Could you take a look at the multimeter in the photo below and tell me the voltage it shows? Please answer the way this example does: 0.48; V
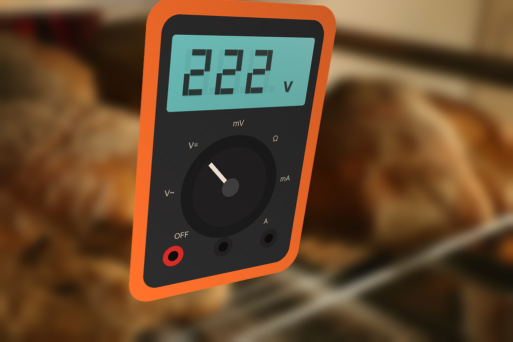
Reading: 222; V
